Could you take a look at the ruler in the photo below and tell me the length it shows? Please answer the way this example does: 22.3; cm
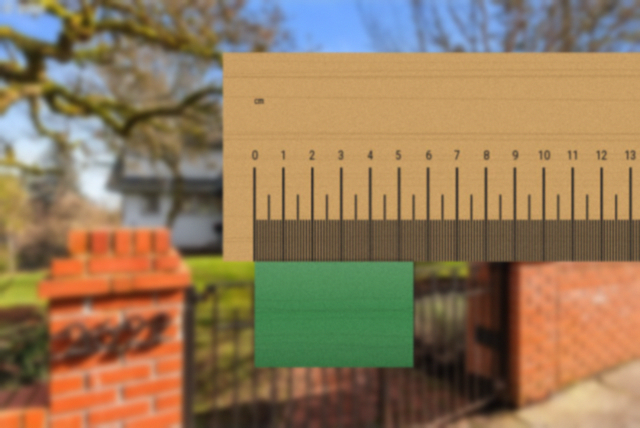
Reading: 5.5; cm
